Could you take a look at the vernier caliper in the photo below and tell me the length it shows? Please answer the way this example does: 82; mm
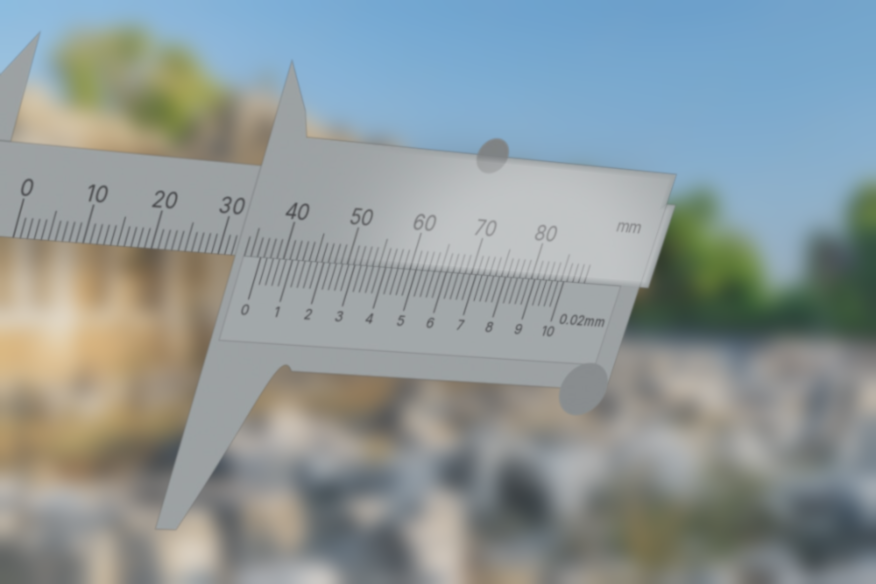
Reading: 36.5; mm
